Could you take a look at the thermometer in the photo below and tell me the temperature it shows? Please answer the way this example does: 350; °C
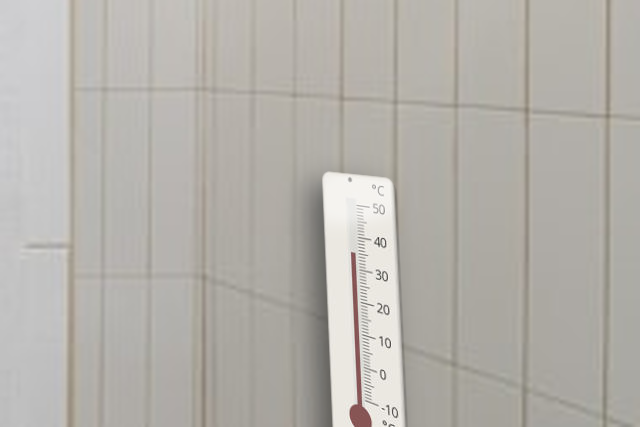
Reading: 35; °C
